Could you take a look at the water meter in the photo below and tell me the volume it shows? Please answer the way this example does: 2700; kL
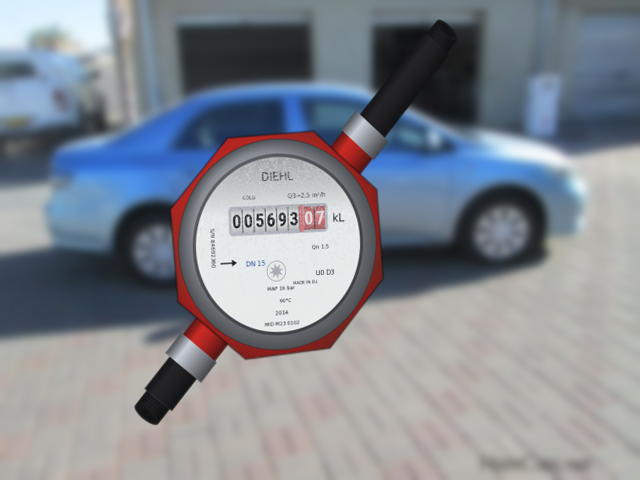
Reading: 5693.07; kL
